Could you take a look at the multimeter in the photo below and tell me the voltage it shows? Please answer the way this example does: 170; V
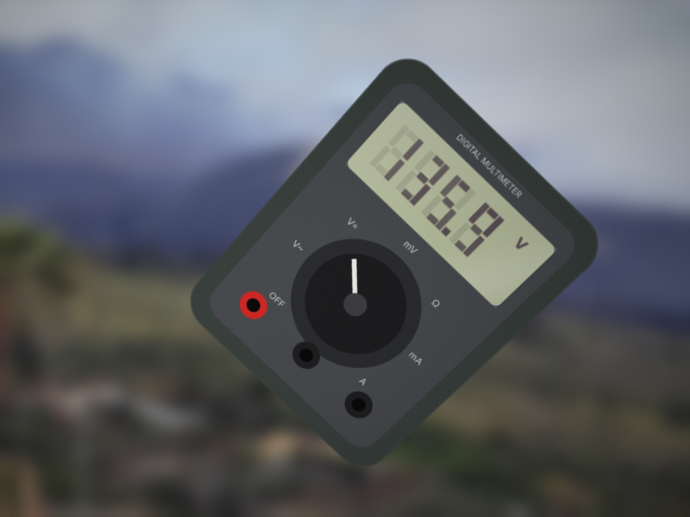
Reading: 135.9; V
